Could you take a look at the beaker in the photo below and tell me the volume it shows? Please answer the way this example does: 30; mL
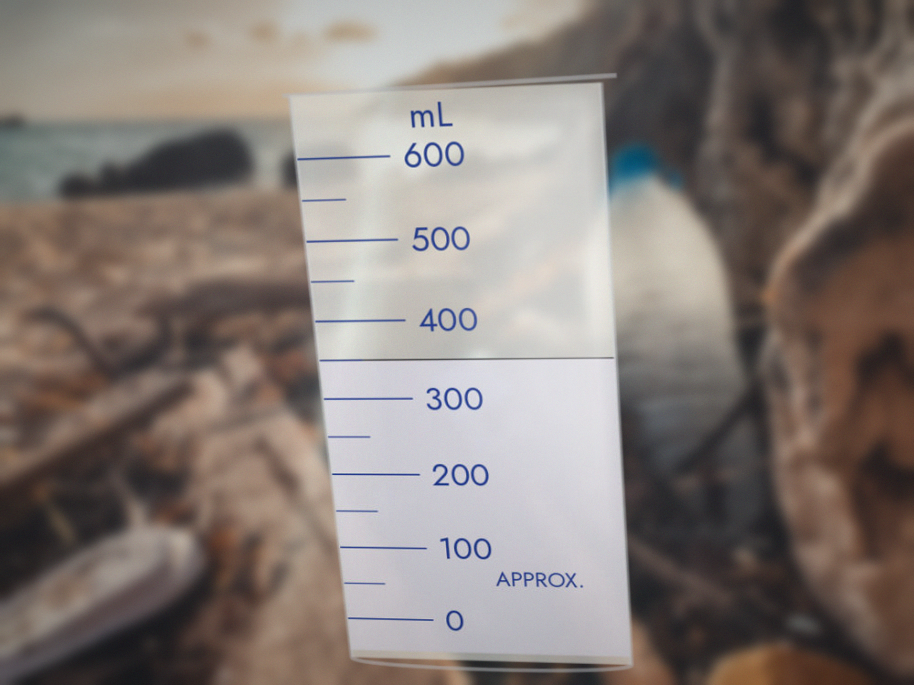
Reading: 350; mL
